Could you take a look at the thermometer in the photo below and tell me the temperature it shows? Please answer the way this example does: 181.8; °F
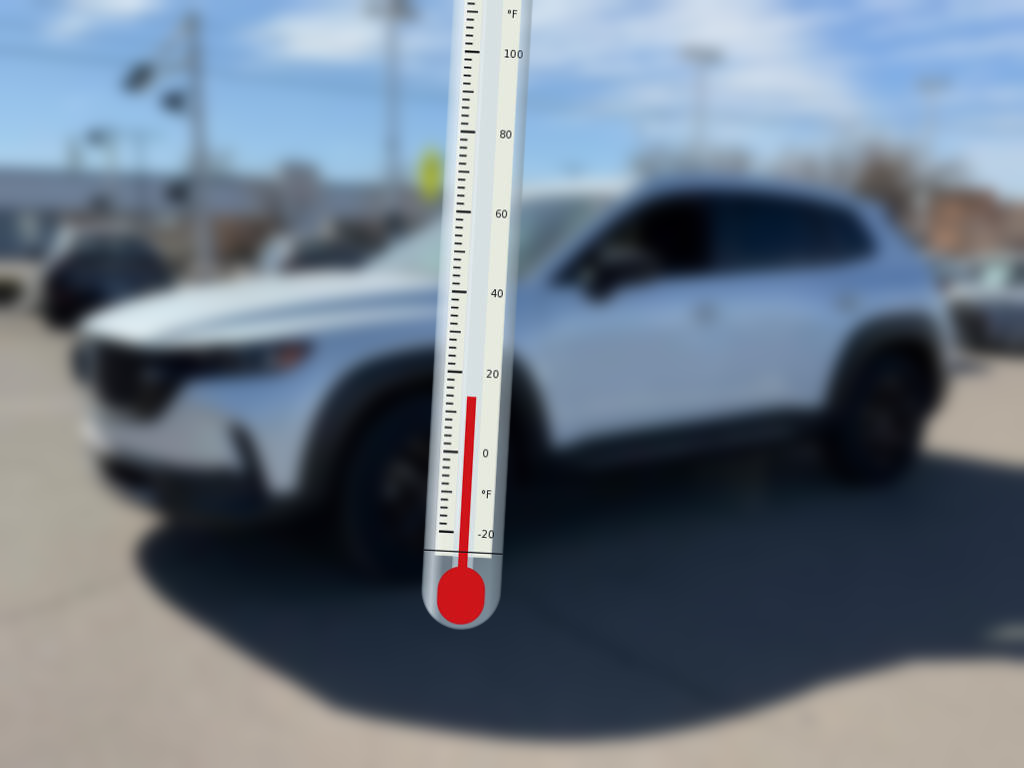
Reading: 14; °F
